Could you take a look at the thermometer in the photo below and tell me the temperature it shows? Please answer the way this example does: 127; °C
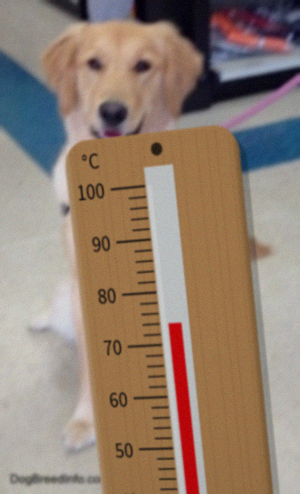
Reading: 74; °C
